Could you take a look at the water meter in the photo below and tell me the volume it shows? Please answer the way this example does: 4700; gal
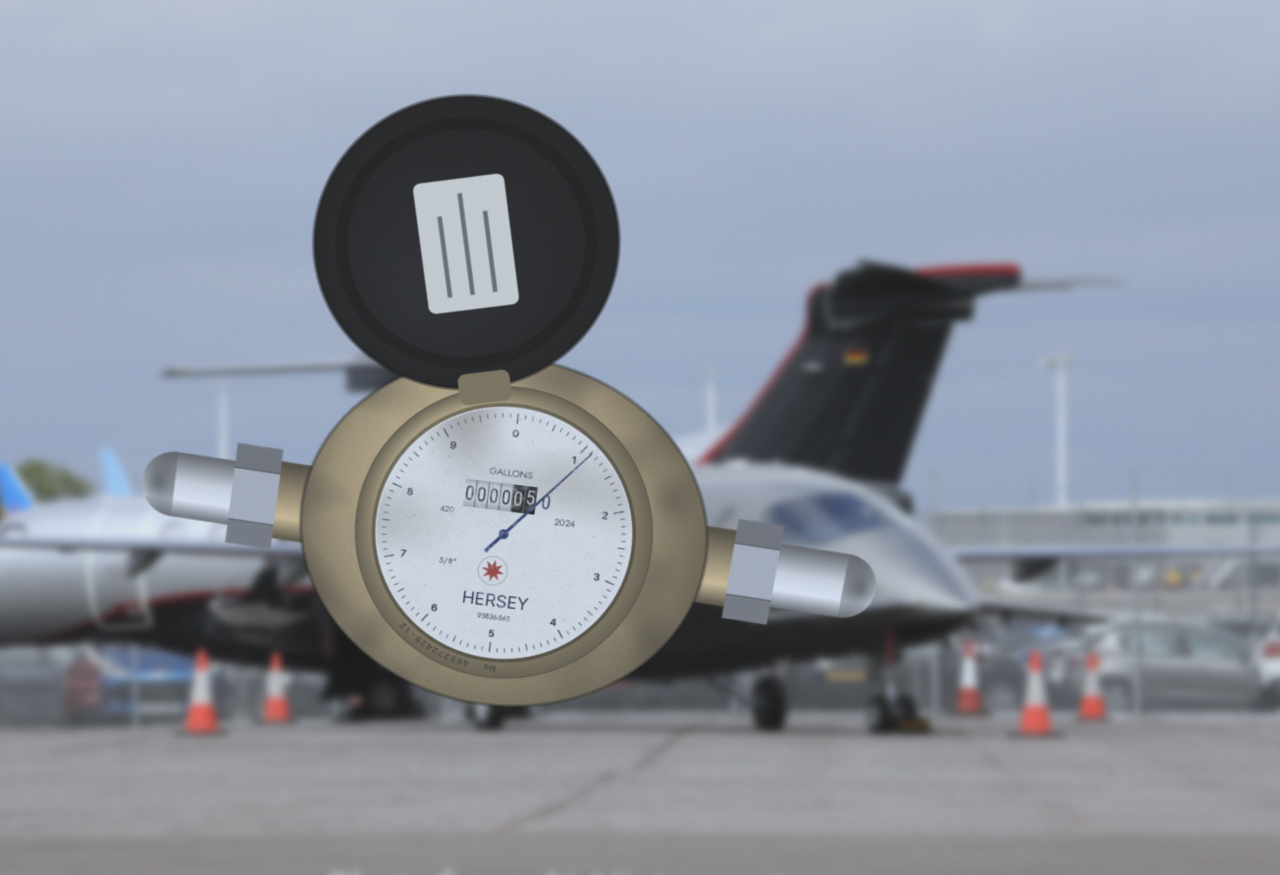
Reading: 51.1; gal
